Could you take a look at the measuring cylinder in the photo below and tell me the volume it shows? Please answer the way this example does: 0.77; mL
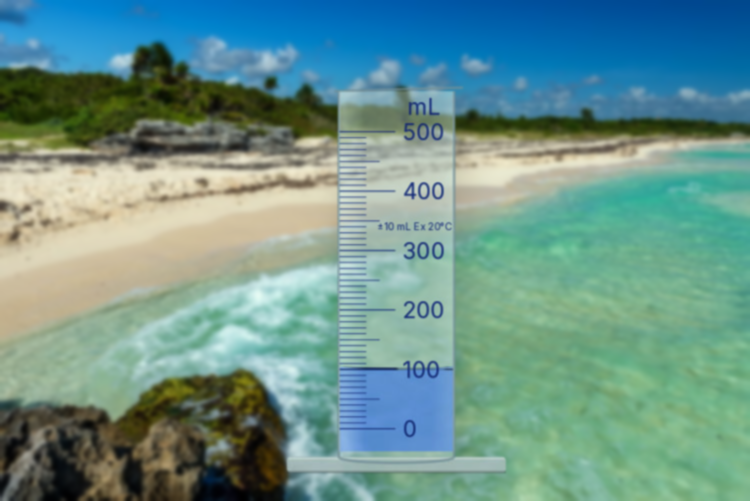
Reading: 100; mL
